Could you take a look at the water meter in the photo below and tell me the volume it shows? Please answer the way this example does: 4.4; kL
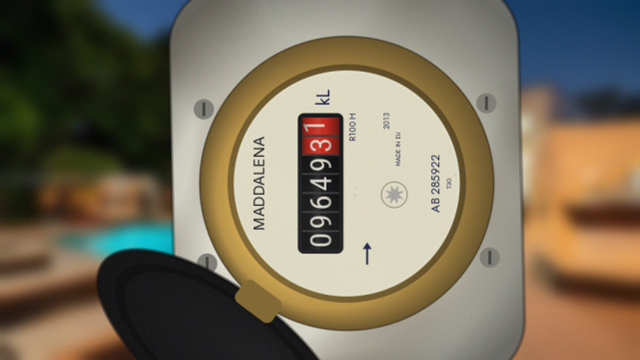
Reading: 9649.31; kL
